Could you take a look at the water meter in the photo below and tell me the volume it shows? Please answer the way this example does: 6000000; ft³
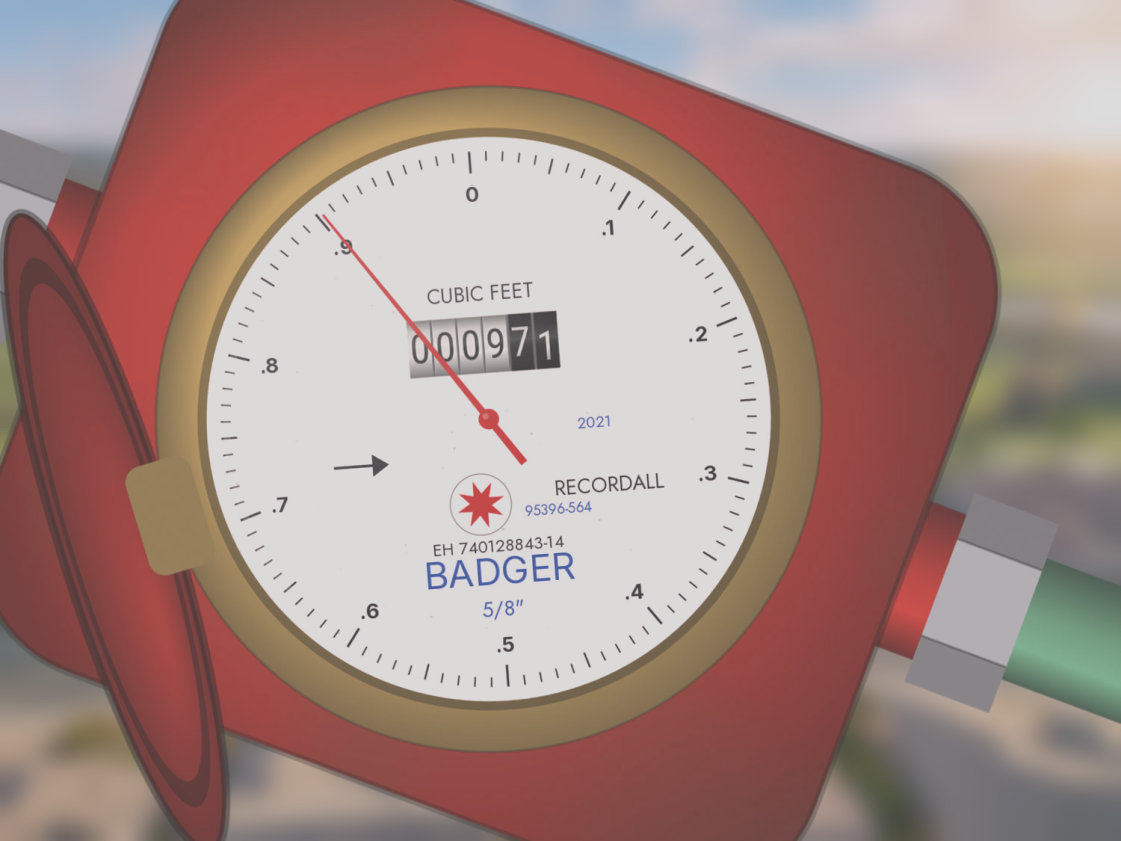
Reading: 970.90; ft³
